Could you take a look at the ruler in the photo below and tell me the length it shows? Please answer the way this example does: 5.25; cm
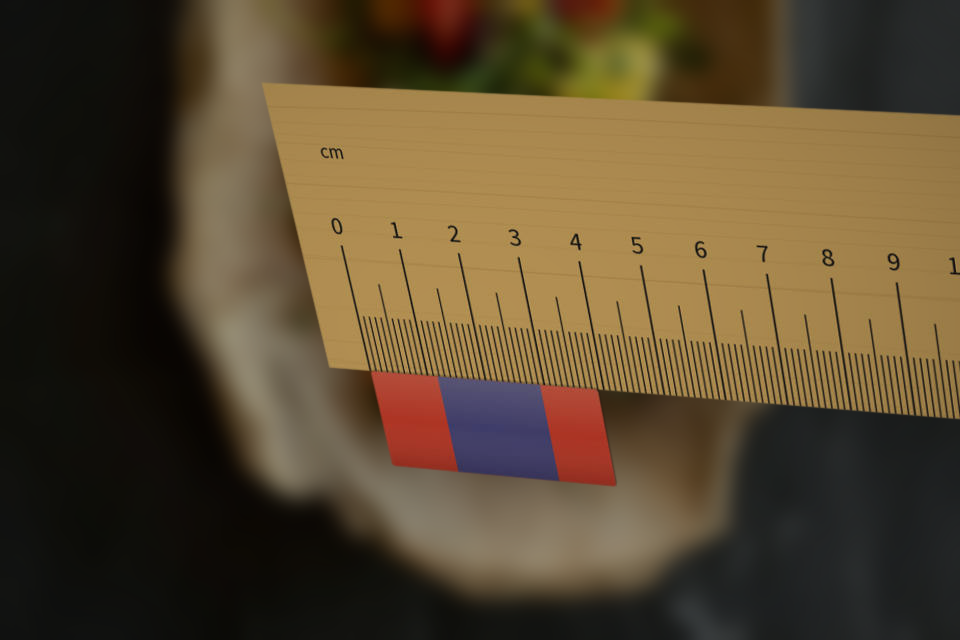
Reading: 3.9; cm
